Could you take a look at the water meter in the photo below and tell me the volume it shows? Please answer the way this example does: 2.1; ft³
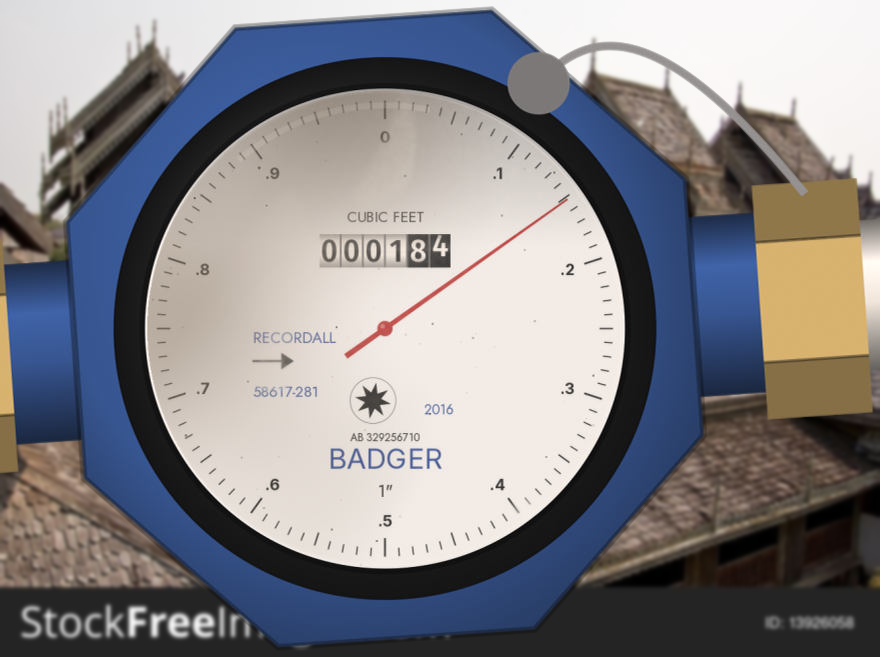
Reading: 184.15; ft³
